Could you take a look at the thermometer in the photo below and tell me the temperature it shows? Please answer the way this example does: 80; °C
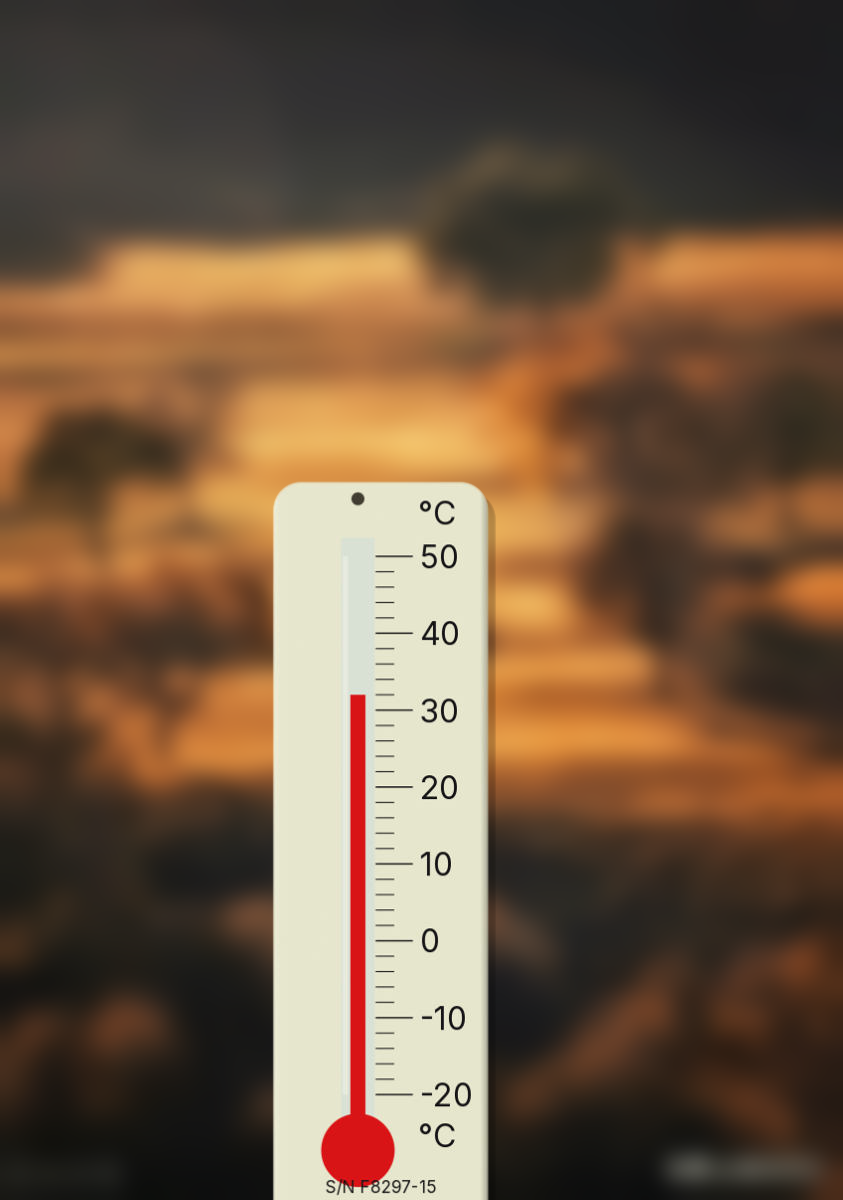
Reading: 32; °C
